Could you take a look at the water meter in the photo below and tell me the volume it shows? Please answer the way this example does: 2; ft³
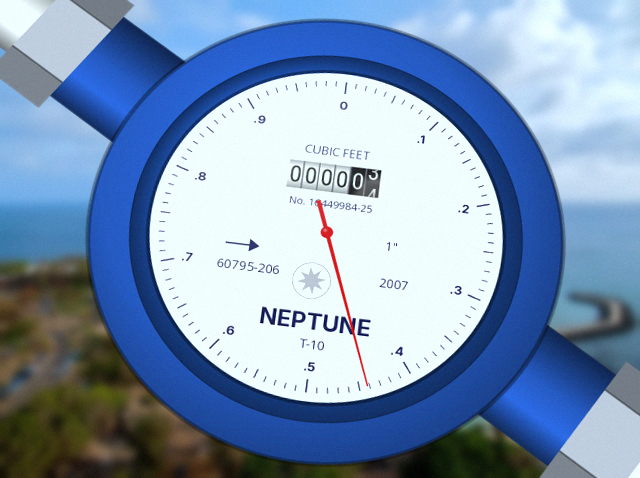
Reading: 3.44; ft³
